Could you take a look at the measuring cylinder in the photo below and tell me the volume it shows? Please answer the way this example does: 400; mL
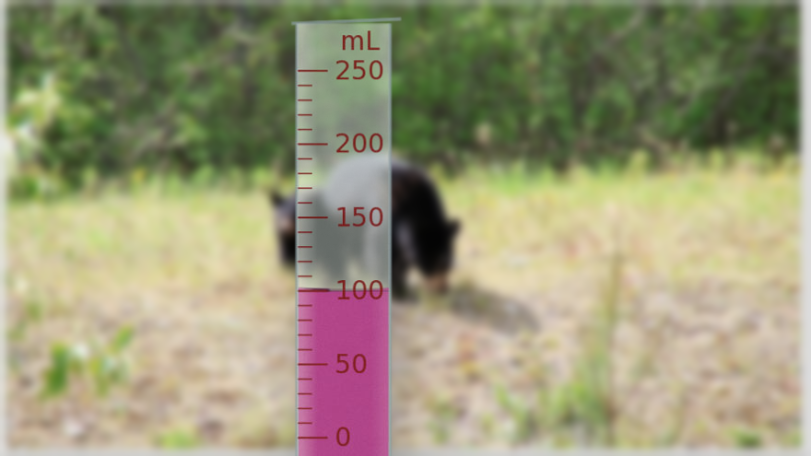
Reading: 100; mL
